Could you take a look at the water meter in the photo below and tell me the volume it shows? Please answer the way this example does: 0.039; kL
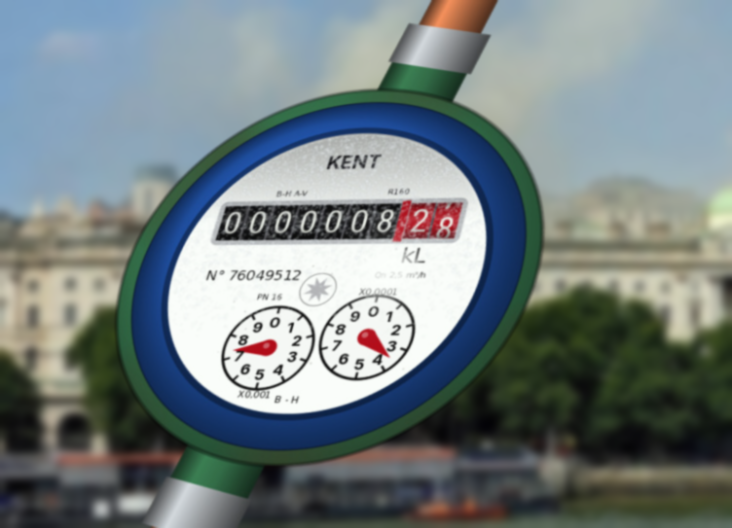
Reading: 8.2773; kL
